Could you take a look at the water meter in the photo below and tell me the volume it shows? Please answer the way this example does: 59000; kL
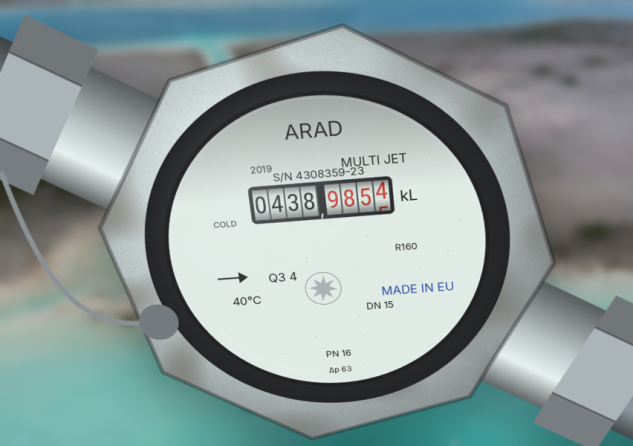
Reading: 438.9854; kL
